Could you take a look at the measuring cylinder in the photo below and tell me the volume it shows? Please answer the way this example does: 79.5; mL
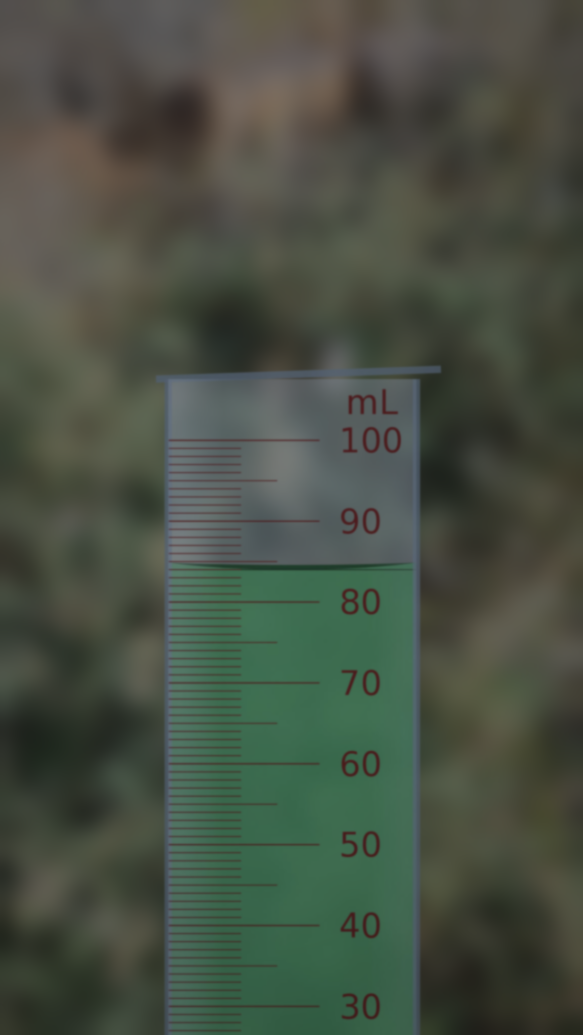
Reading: 84; mL
